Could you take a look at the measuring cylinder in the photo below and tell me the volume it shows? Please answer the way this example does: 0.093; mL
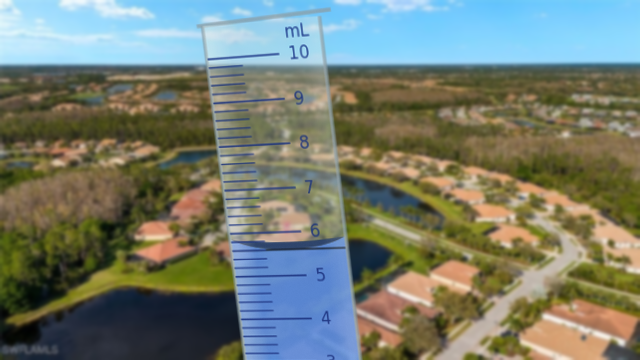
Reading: 5.6; mL
